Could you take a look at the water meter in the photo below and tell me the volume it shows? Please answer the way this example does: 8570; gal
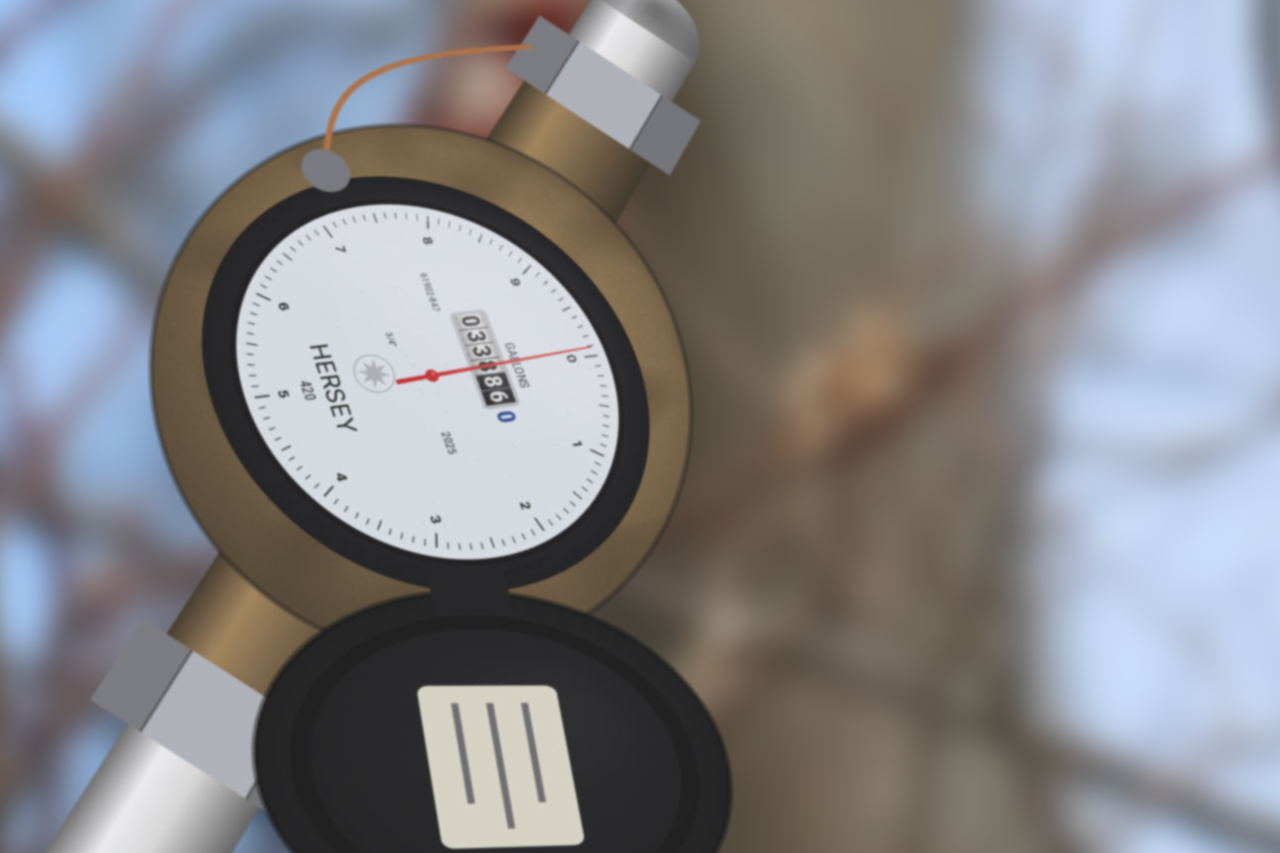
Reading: 338859.9; gal
